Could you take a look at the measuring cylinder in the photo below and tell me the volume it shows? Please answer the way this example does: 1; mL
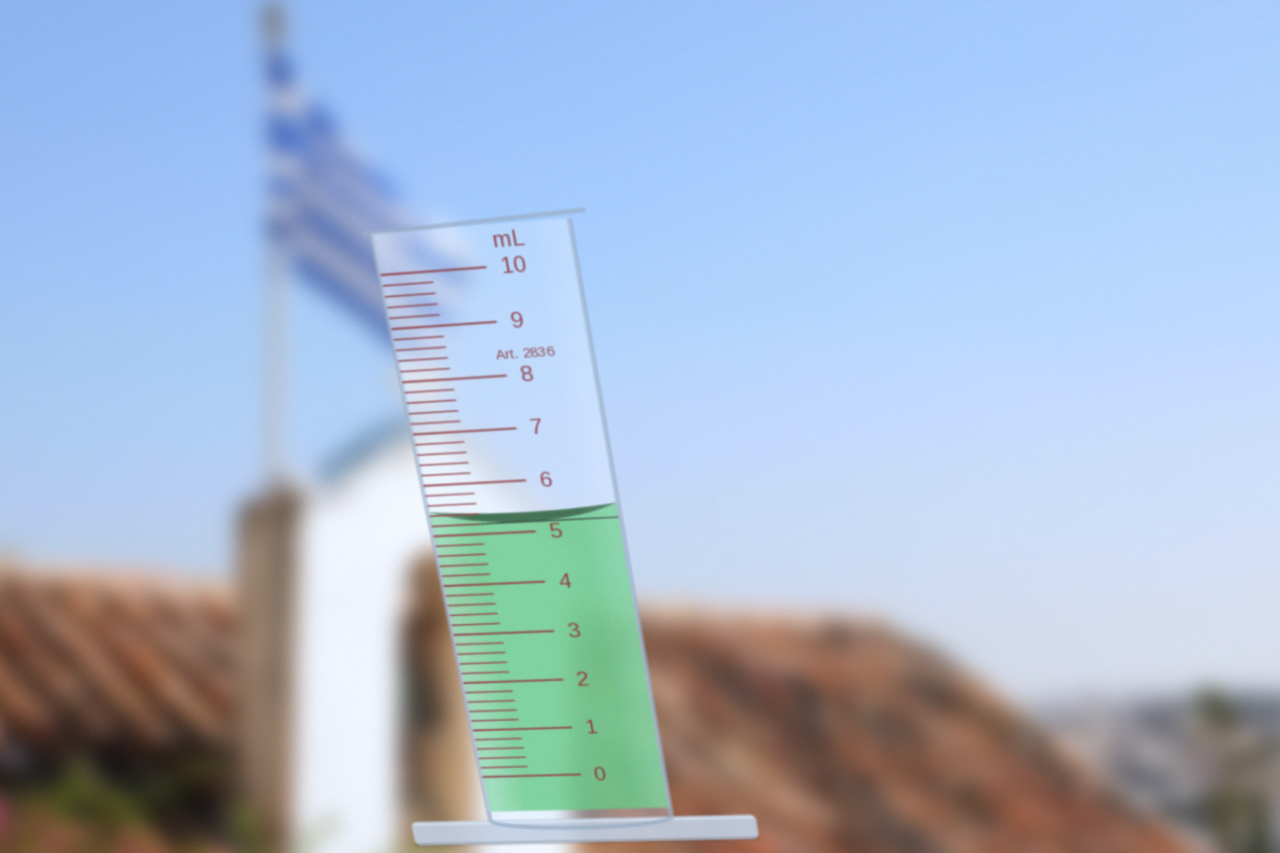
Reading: 5.2; mL
